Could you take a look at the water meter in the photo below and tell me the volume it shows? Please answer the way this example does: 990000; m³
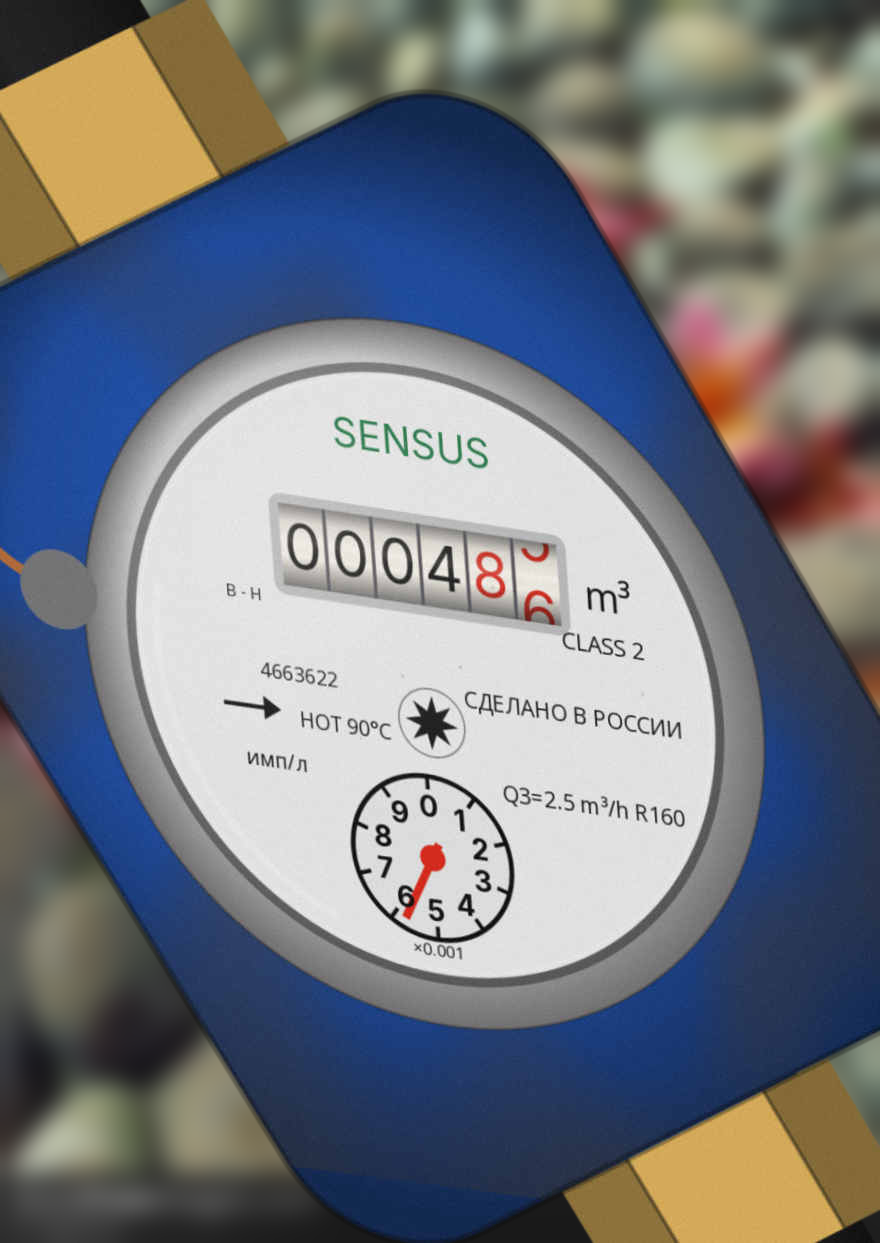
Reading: 4.855; m³
